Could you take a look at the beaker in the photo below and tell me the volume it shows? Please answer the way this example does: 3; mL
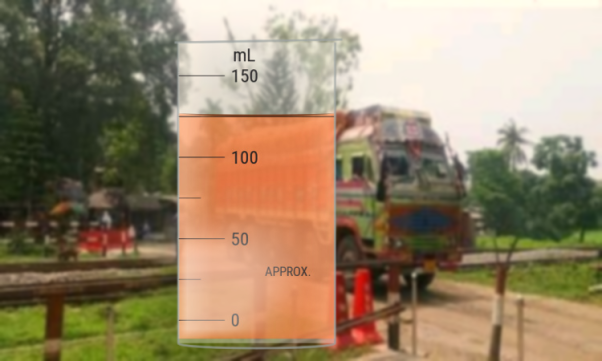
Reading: 125; mL
